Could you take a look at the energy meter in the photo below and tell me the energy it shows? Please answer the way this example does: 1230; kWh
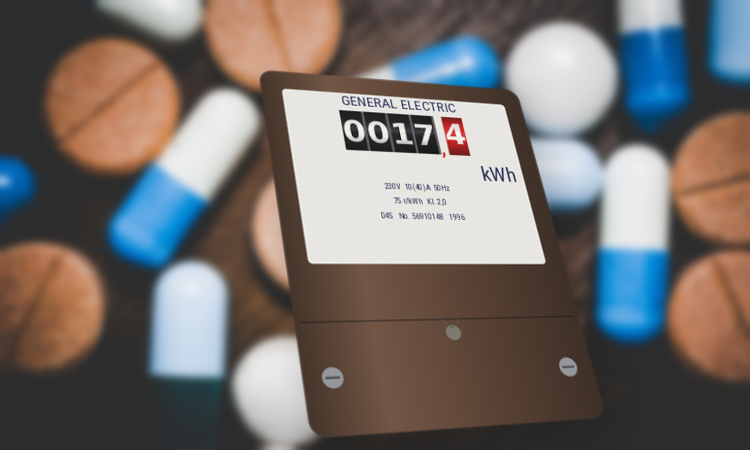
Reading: 17.4; kWh
